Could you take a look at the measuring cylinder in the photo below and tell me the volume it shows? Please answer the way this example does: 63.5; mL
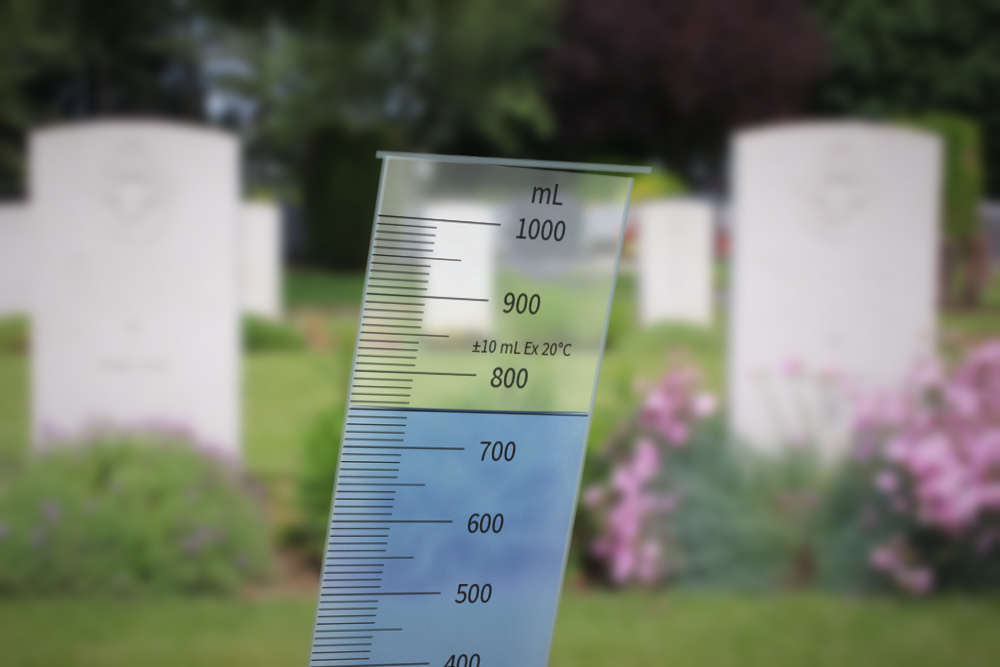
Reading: 750; mL
